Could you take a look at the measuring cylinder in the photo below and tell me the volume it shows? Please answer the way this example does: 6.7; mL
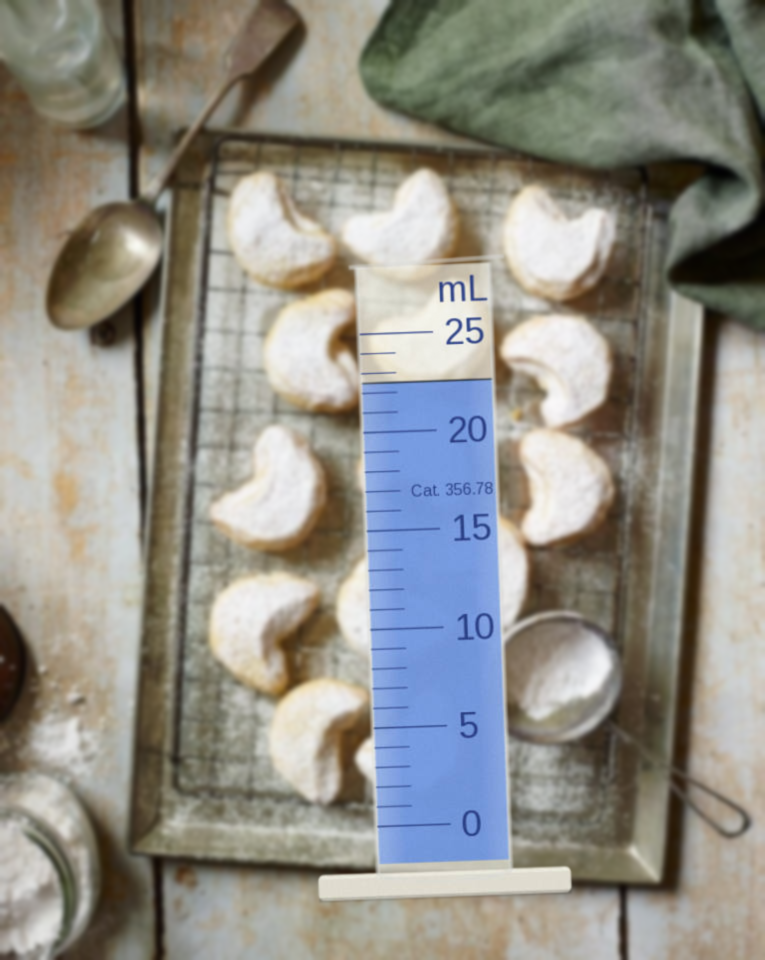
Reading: 22.5; mL
